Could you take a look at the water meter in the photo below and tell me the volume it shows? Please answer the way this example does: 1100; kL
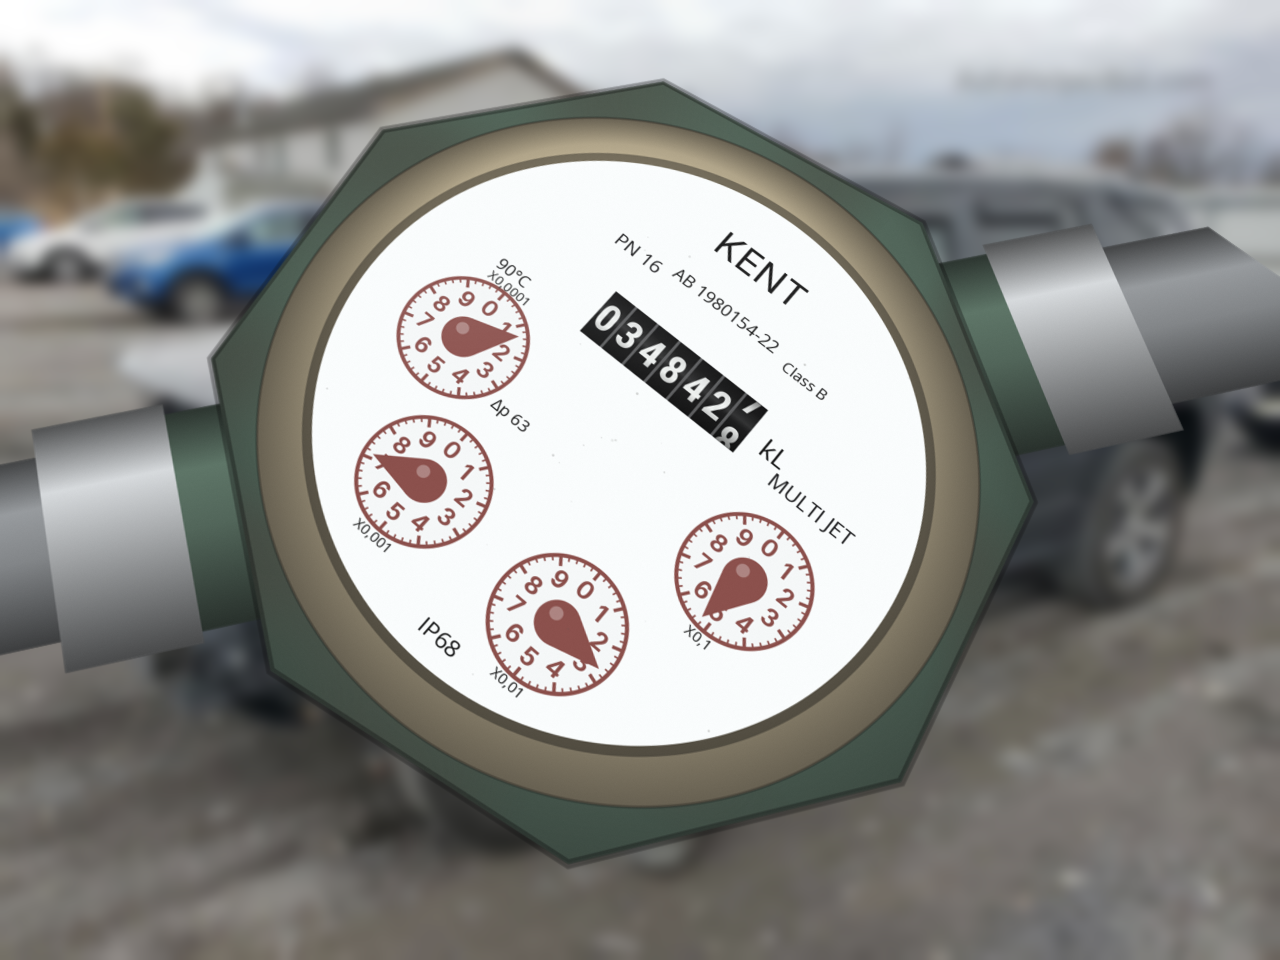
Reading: 348427.5271; kL
